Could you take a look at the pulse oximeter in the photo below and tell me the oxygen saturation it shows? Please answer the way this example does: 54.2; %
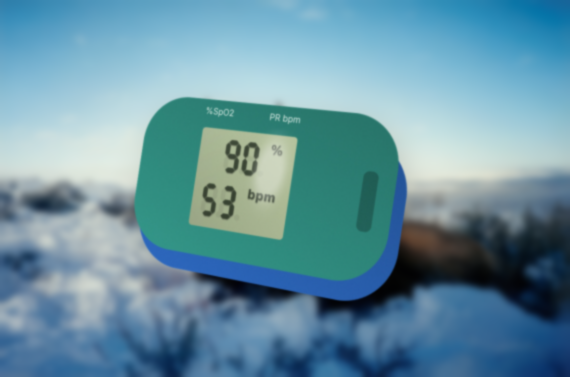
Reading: 90; %
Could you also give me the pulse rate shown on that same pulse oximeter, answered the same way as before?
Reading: 53; bpm
